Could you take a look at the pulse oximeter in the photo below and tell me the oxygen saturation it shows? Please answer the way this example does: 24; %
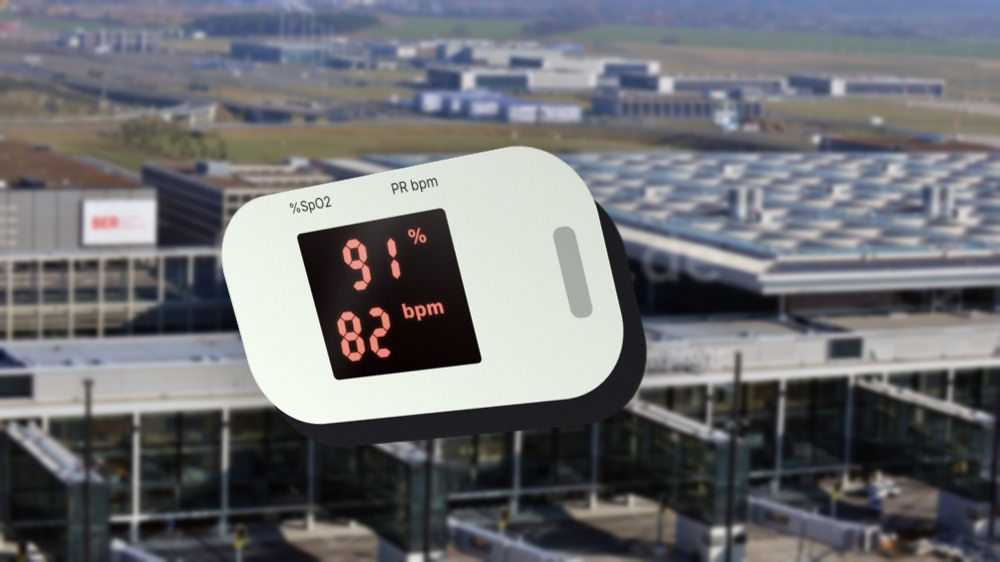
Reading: 91; %
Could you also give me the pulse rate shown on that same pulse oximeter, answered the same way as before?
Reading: 82; bpm
